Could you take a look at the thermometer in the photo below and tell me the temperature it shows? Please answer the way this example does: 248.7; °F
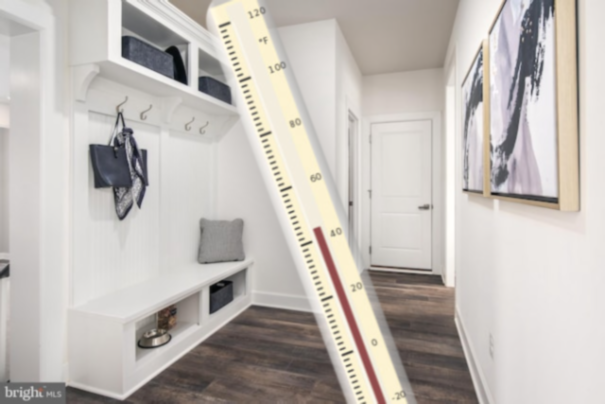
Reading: 44; °F
